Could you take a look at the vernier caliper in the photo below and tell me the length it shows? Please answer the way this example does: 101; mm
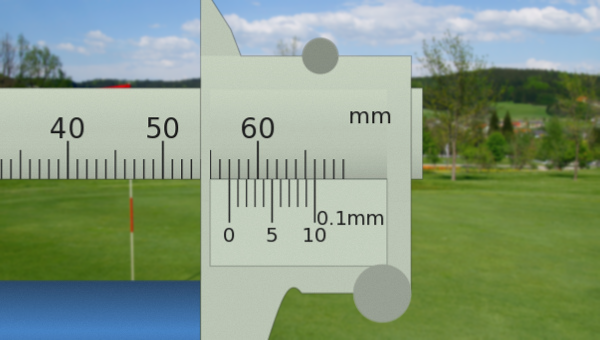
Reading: 57.0; mm
